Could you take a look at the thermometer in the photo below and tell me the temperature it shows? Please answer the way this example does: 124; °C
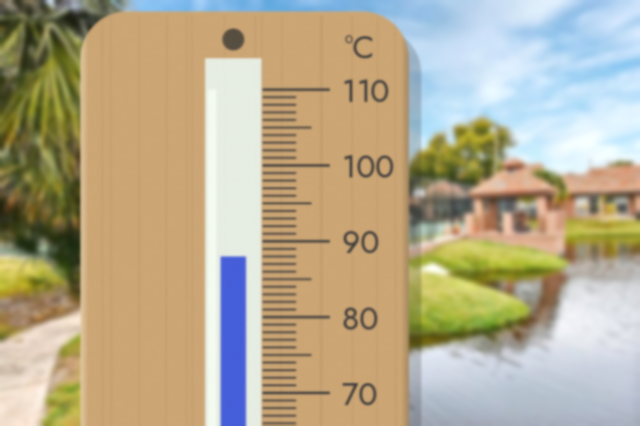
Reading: 88; °C
